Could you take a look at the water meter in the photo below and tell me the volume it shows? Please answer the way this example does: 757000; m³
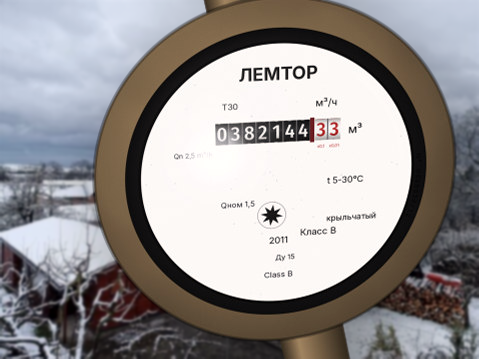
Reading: 382144.33; m³
